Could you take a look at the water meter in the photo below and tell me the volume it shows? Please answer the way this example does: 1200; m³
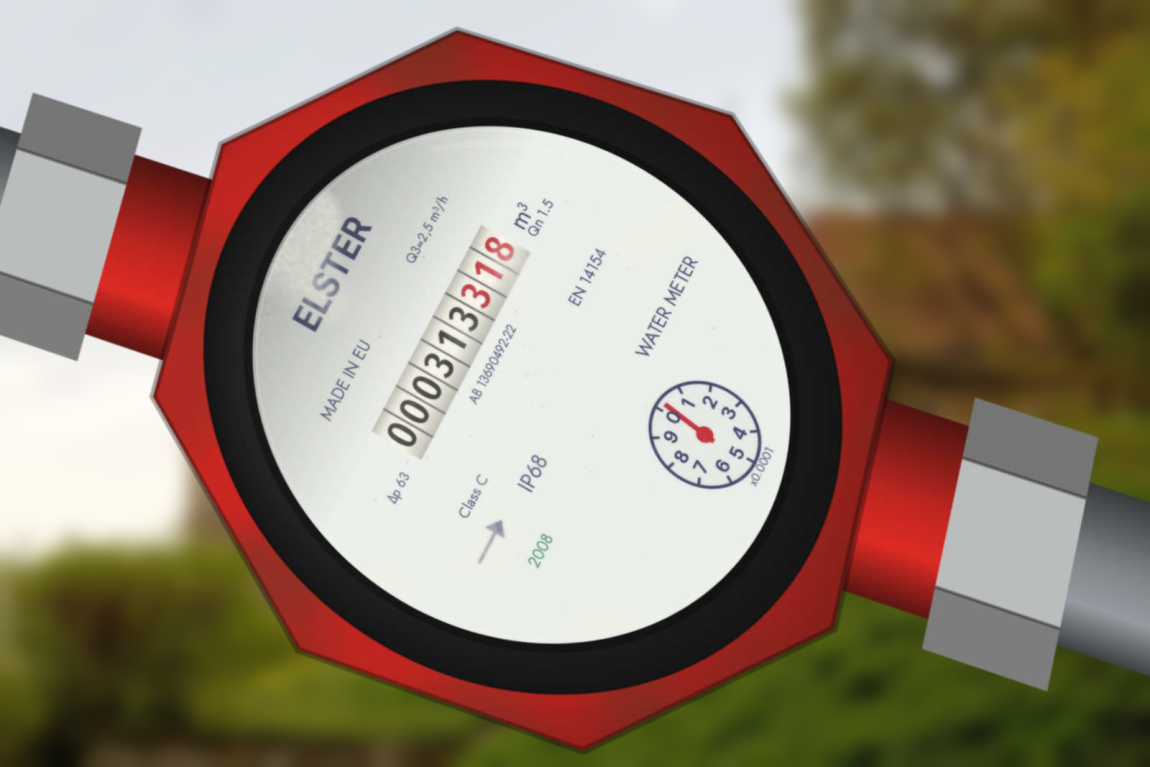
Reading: 313.3180; m³
